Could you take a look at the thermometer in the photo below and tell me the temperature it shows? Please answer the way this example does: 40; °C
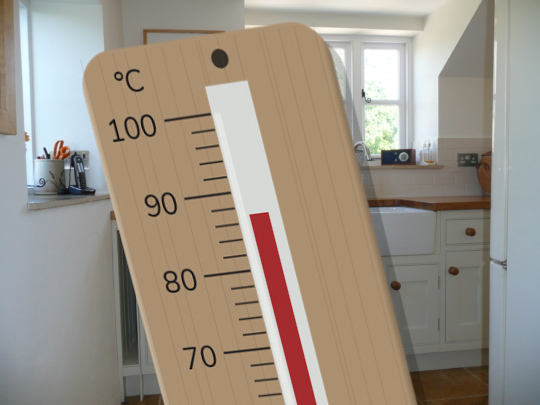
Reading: 87; °C
